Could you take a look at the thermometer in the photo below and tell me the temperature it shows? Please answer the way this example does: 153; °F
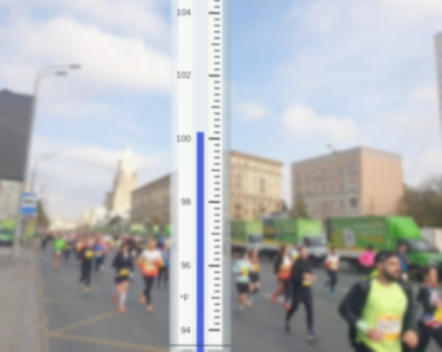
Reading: 100.2; °F
